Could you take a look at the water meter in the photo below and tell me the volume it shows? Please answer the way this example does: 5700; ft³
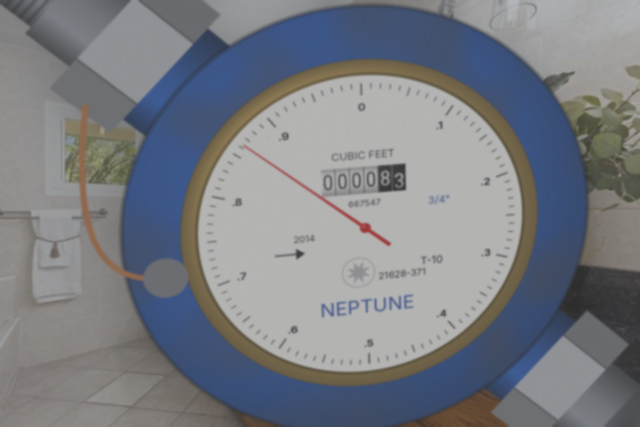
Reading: 82.86; ft³
